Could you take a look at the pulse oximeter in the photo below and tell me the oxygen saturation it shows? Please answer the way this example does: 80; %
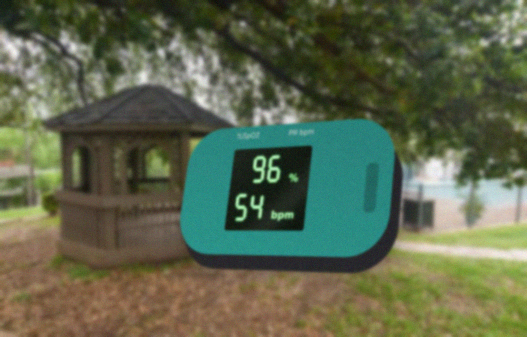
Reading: 96; %
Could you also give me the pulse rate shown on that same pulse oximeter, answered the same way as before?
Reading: 54; bpm
